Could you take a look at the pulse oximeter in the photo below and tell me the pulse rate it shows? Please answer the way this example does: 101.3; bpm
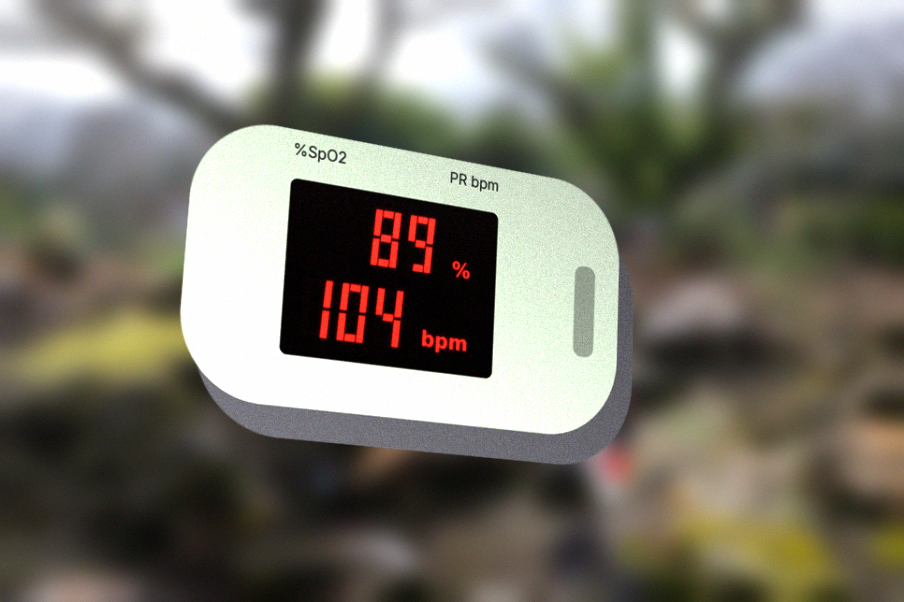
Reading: 104; bpm
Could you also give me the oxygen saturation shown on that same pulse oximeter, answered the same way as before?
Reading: 89; %
